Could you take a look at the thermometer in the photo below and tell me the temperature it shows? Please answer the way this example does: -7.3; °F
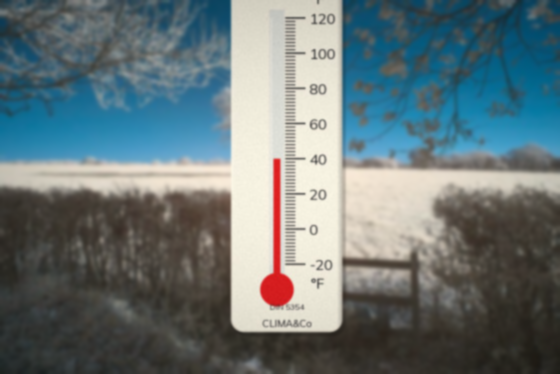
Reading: 40; °F
